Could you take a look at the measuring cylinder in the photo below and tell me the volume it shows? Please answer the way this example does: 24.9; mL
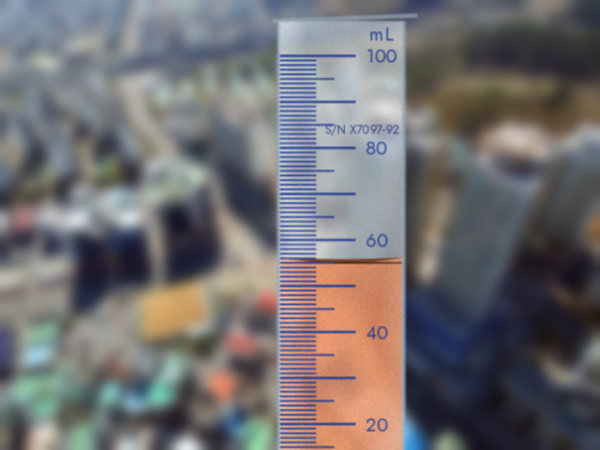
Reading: 55; mL
